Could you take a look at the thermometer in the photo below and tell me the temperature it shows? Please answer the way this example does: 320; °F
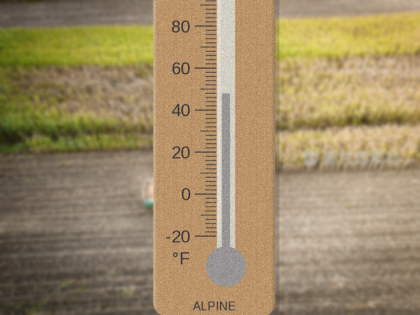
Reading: 48; °F
